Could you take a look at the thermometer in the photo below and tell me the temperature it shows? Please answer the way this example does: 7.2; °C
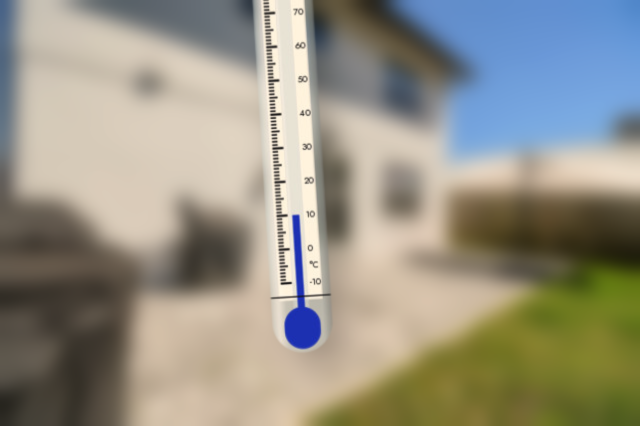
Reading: 10; °C
